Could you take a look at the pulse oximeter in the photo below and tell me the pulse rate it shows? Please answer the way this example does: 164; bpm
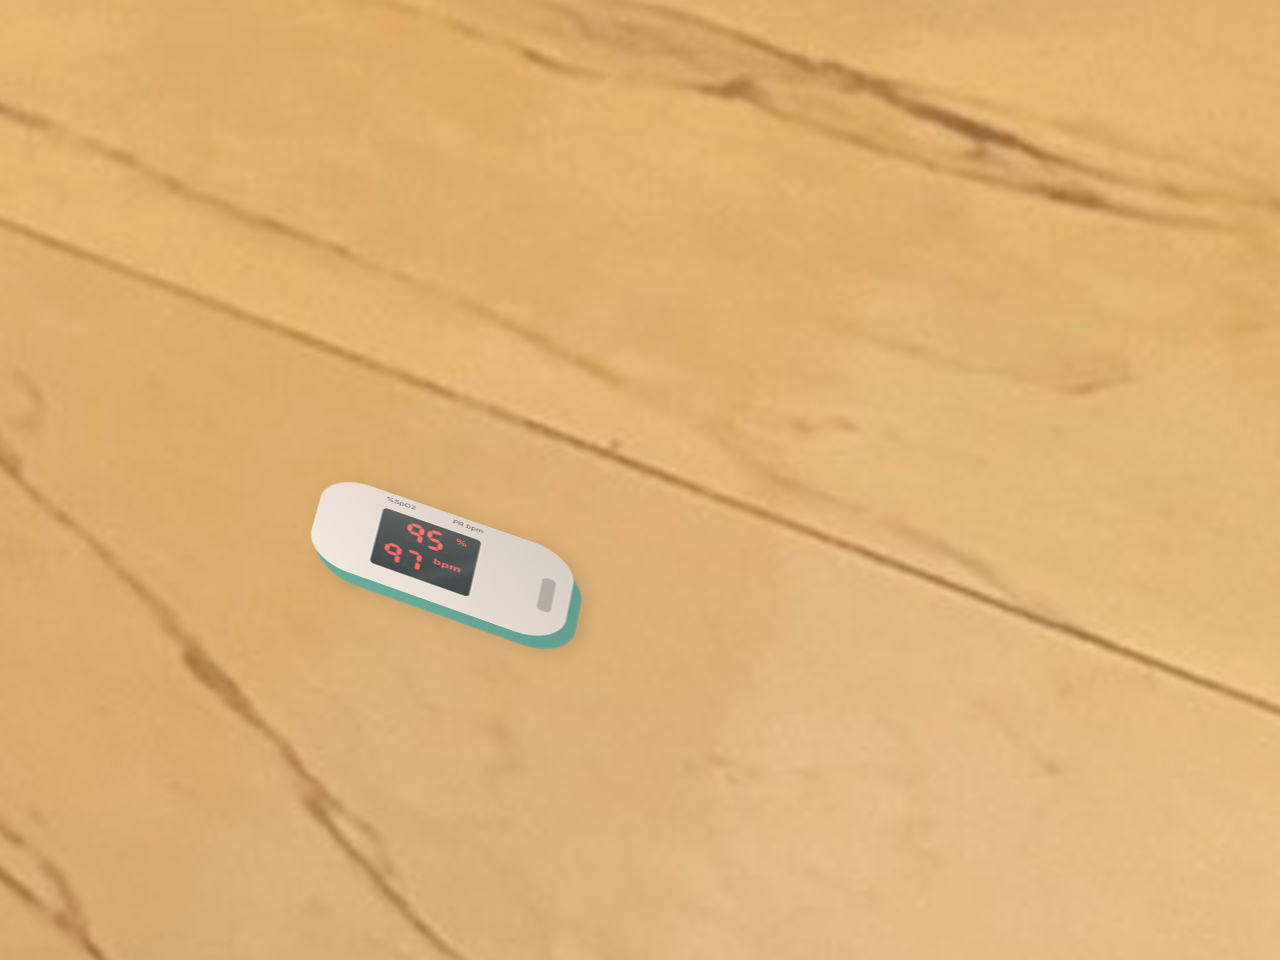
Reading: 97; bpm
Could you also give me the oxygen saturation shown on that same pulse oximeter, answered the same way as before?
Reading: 95; %
